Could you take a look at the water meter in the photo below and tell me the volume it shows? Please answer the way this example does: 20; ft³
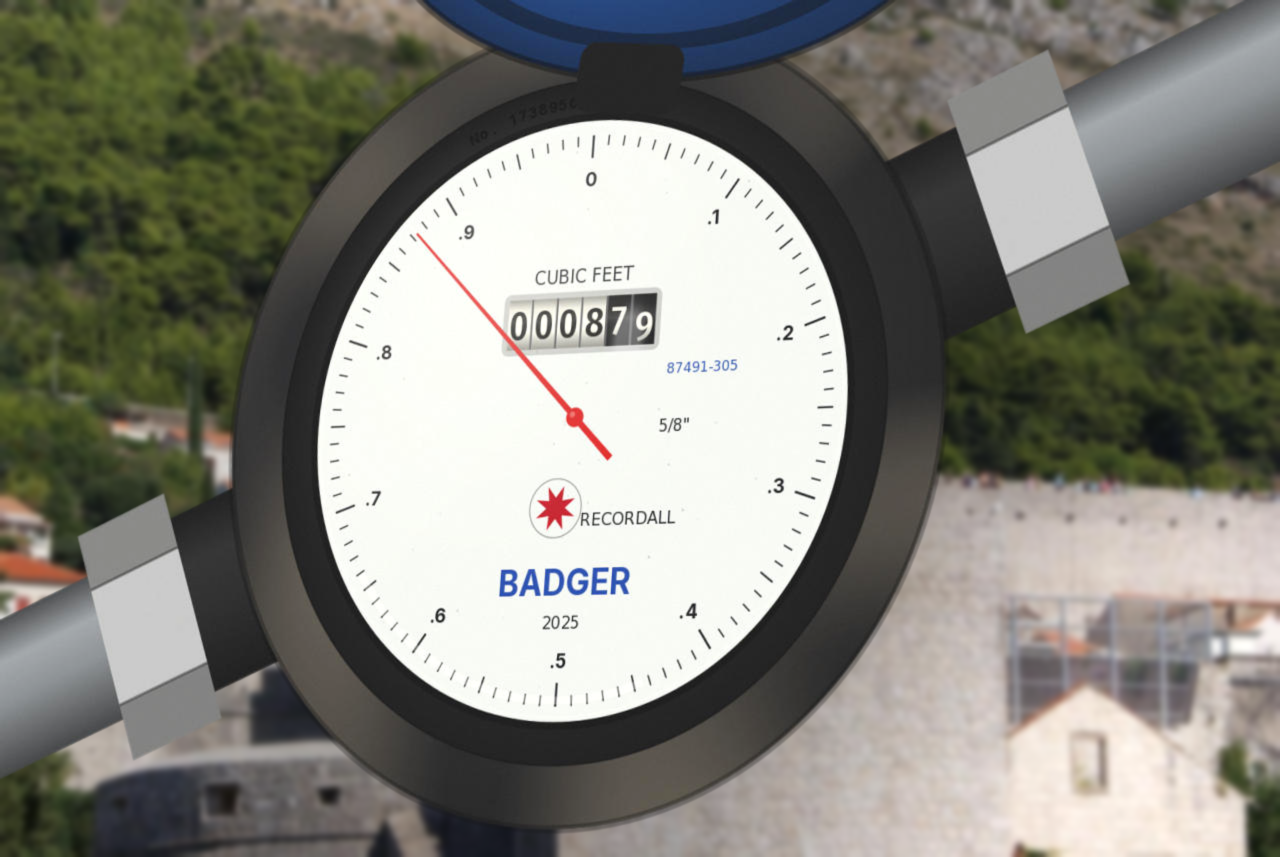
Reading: 878.87; ft³
